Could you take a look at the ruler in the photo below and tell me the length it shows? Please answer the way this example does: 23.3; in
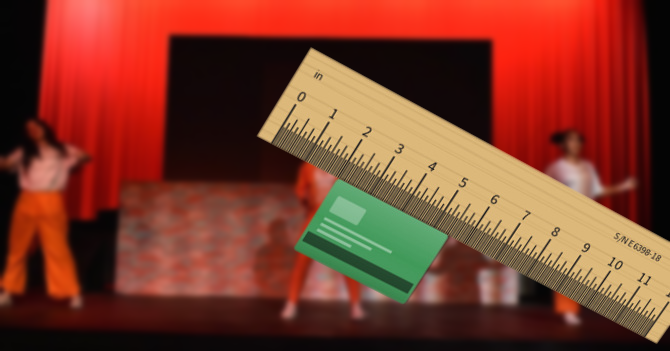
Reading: 3.5; in
